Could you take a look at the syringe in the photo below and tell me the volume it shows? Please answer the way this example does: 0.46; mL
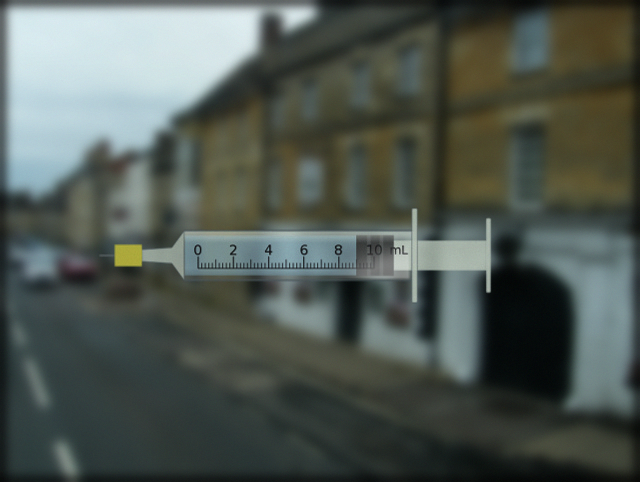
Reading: 9; mL
